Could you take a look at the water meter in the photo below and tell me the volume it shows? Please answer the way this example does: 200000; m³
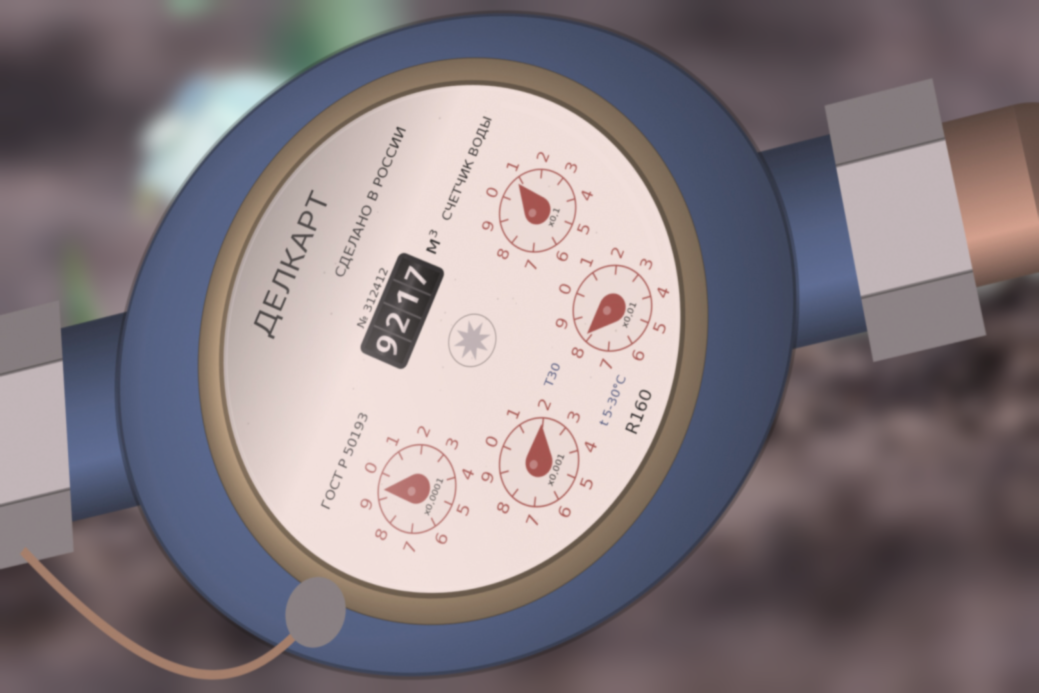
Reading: 9217.0819; m³
